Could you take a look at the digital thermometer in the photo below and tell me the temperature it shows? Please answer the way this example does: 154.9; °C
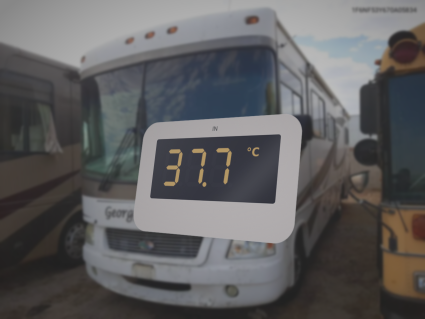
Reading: 37.7; °C
